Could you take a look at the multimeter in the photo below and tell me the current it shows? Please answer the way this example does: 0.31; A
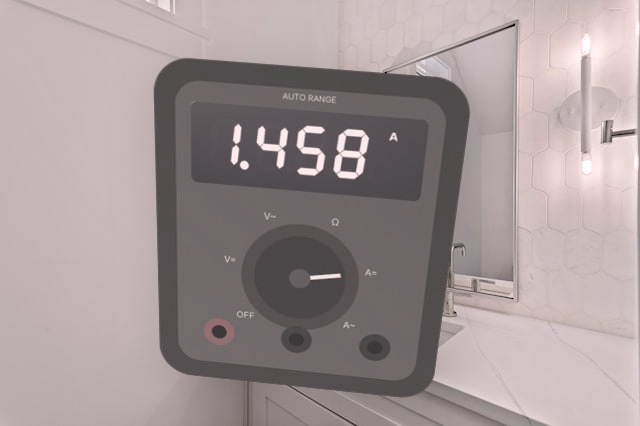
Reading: 1.458; A
